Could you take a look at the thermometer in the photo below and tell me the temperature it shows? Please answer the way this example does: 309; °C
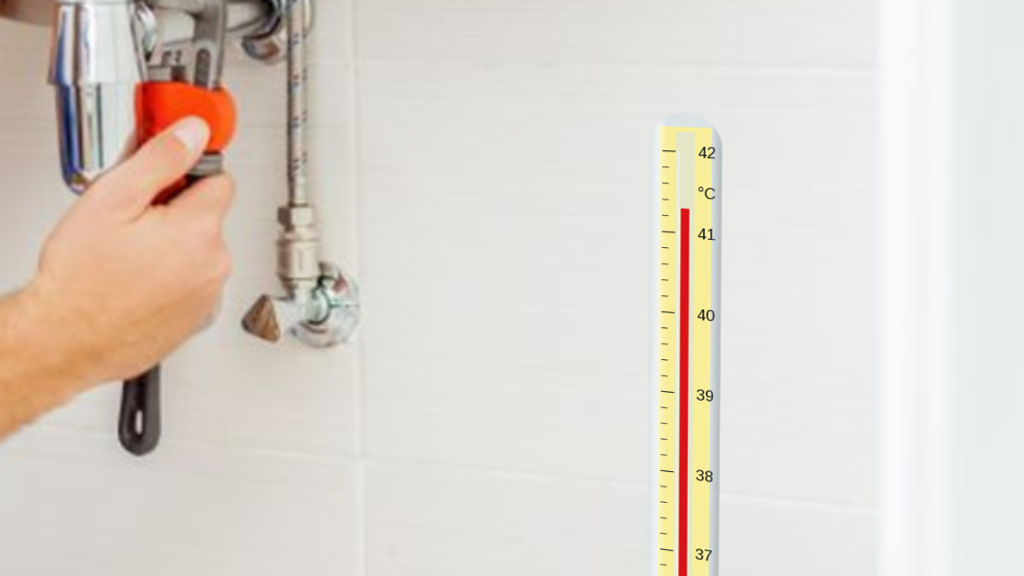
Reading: 41.3; °C
